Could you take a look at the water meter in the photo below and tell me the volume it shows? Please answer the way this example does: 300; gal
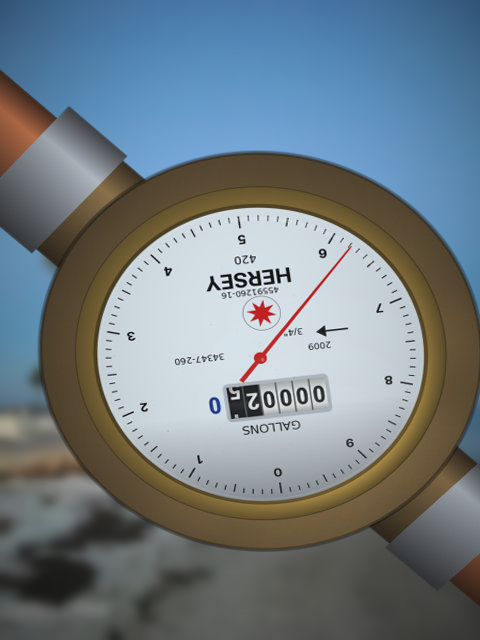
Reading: 246.2; gal
